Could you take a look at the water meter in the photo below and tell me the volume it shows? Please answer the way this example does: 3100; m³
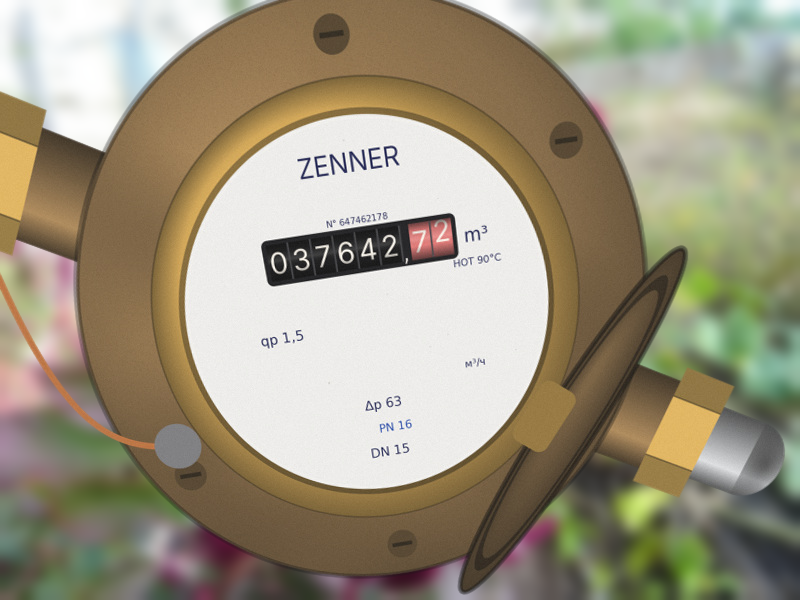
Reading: 37642.72; m³
